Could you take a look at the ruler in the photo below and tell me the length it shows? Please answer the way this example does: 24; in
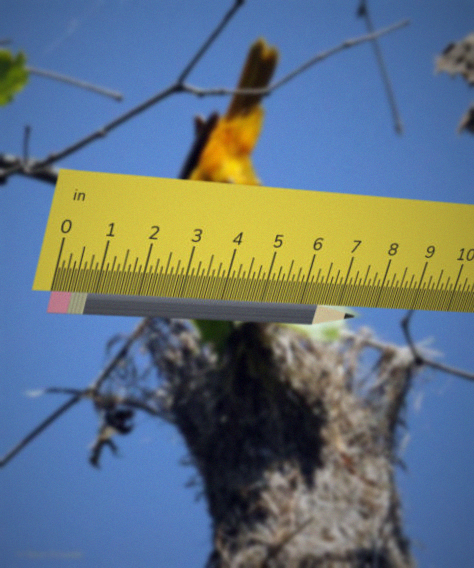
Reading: 7.5; in
